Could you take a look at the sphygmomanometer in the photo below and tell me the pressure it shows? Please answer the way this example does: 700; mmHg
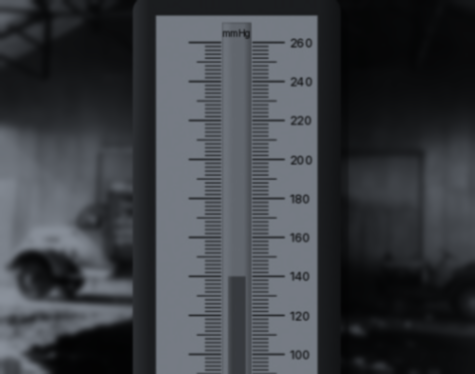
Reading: 140; mmHg
